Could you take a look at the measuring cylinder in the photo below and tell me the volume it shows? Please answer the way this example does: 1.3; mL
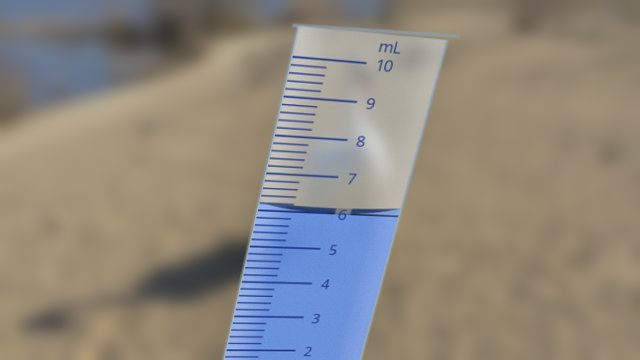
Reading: 6; mL
